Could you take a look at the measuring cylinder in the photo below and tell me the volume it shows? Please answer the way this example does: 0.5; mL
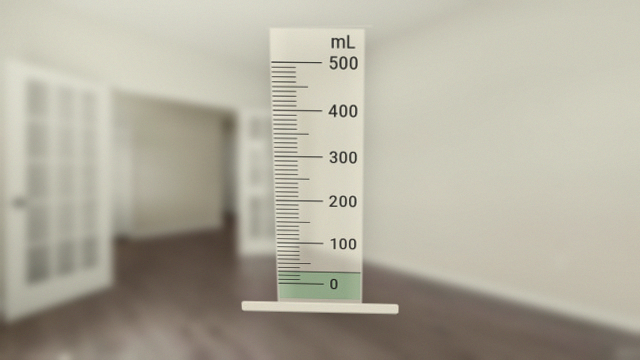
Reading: 30; mL
